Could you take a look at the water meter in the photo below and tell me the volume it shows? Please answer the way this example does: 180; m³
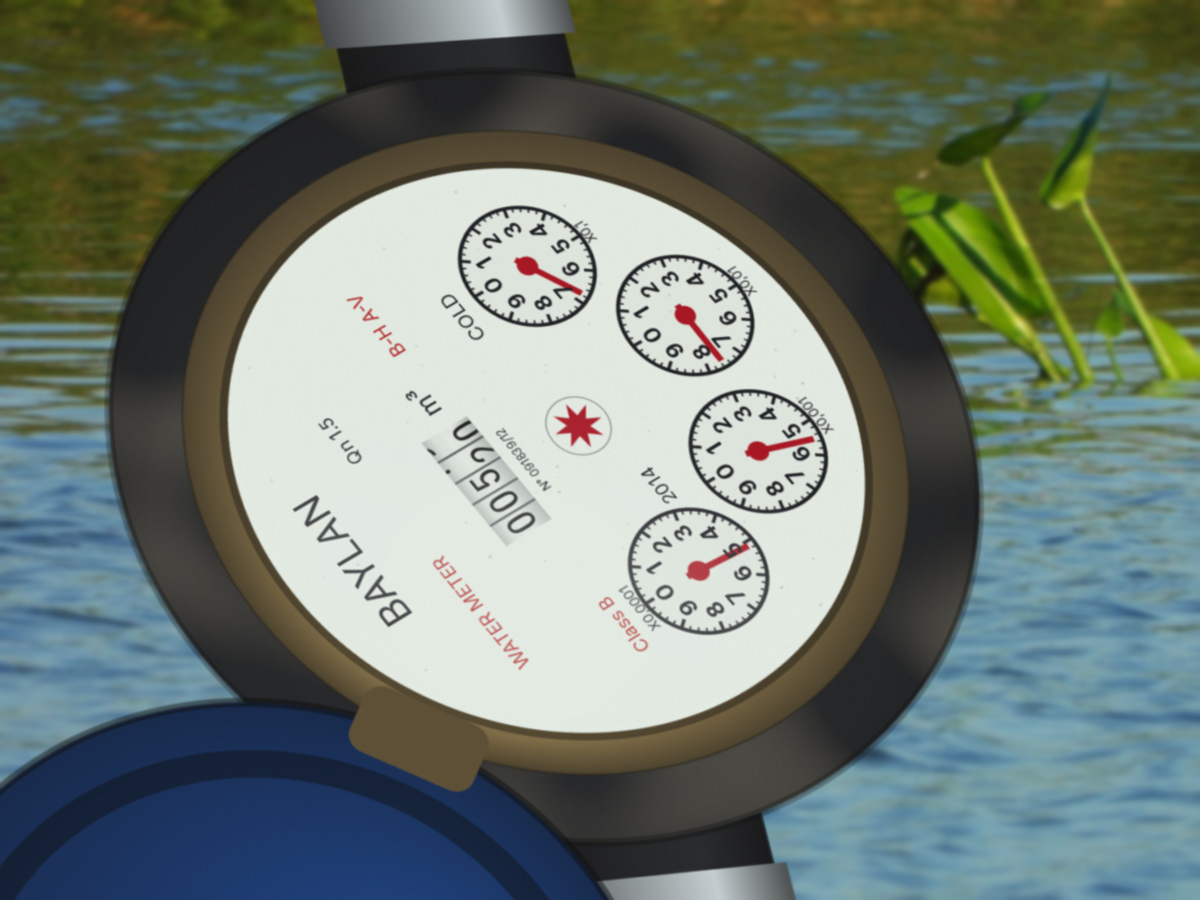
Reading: 519.6755; m³
